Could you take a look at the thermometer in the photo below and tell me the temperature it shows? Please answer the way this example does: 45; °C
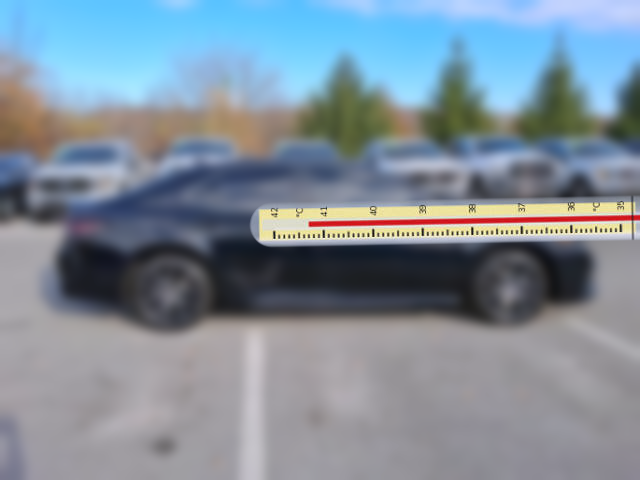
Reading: 41.3; °C
